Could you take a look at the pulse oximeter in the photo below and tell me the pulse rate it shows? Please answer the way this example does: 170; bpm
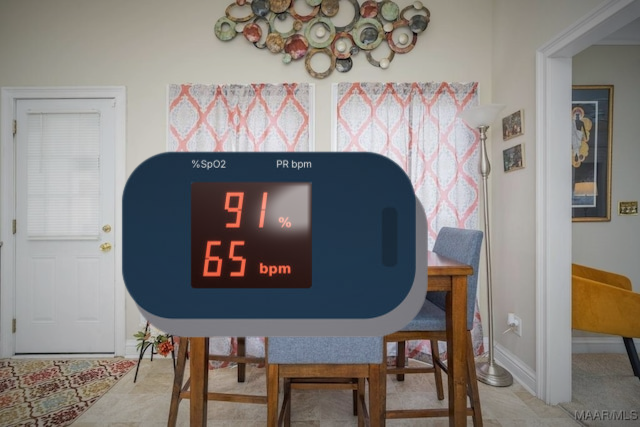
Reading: 65; bpm
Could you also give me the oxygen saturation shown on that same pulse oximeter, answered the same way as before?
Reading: 91; %
